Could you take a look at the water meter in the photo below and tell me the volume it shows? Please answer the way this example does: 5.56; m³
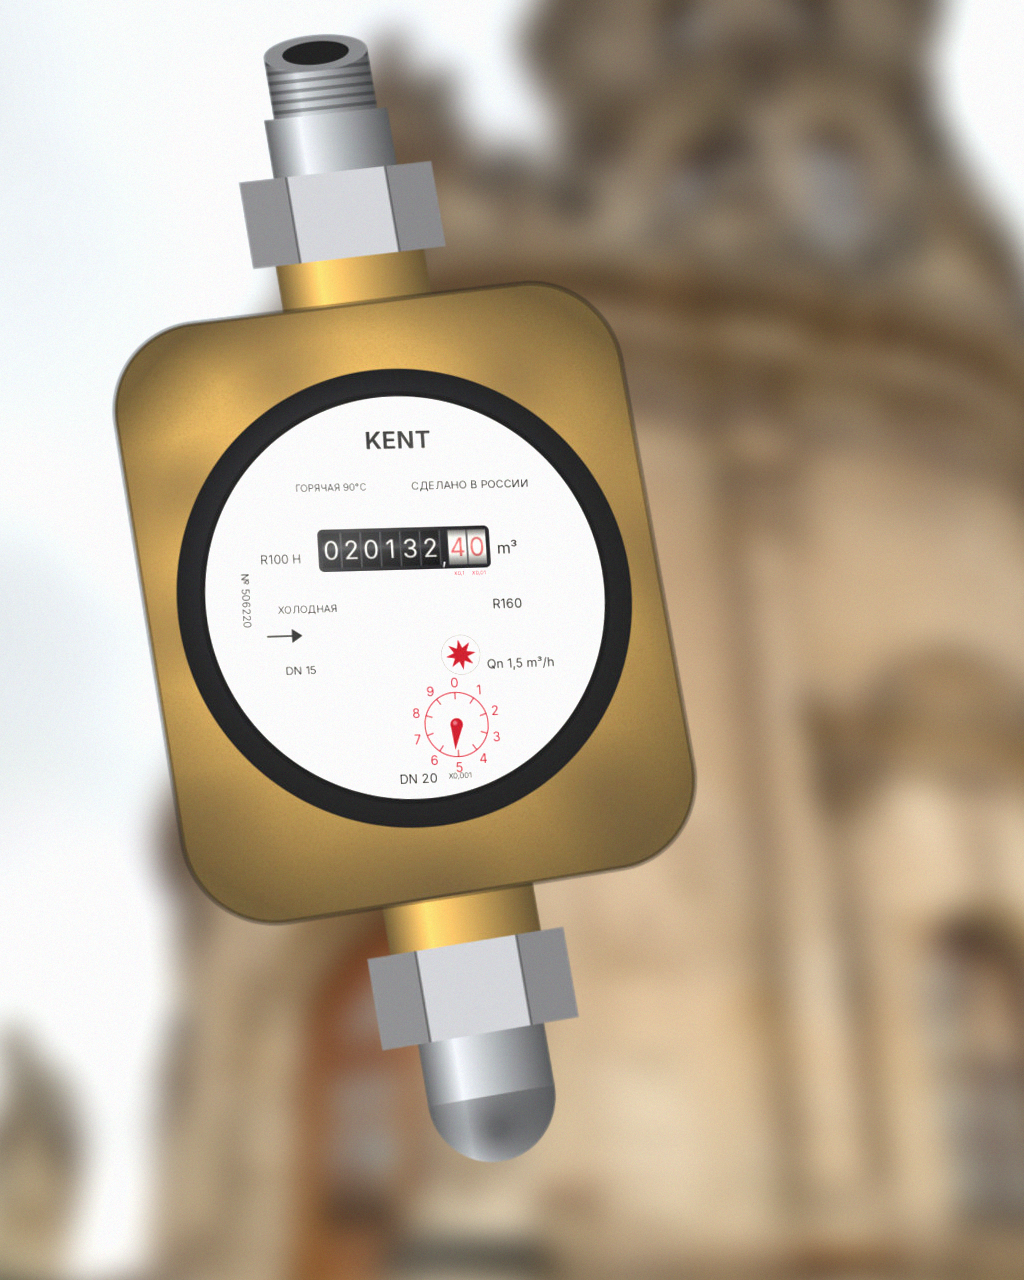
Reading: 20132.405; m³
